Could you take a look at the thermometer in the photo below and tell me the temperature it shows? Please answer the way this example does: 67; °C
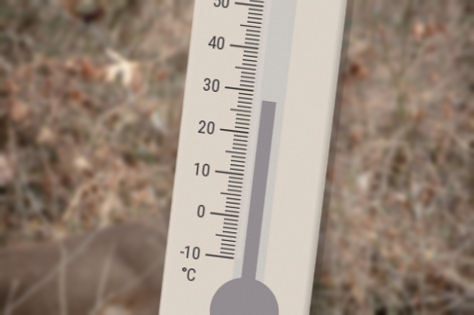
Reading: 28; °C
